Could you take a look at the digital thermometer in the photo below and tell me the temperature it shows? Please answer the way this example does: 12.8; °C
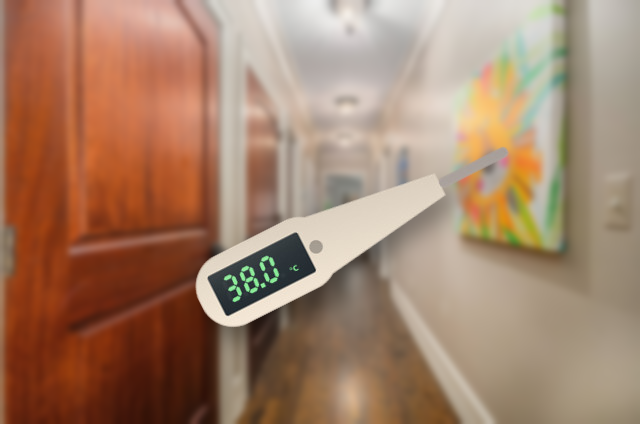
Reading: 38.0; °C
